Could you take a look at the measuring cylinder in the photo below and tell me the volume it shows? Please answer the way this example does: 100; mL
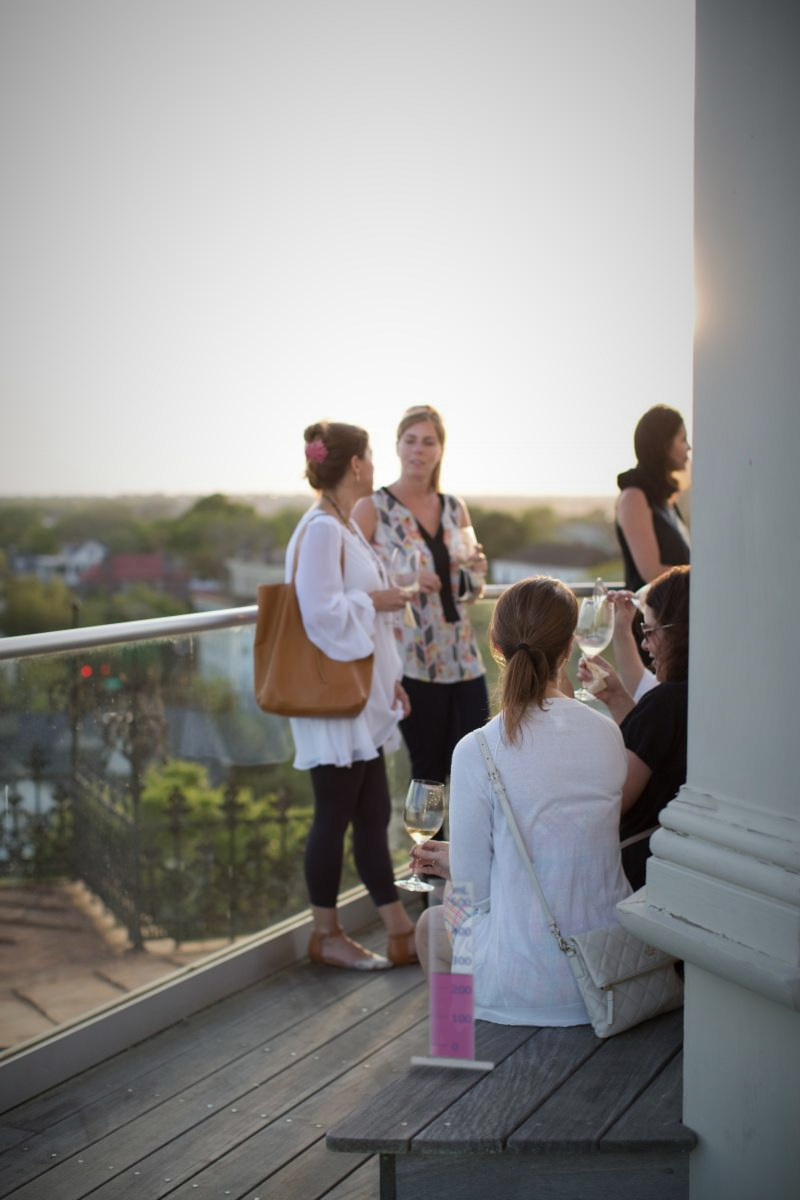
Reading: 250; mL
